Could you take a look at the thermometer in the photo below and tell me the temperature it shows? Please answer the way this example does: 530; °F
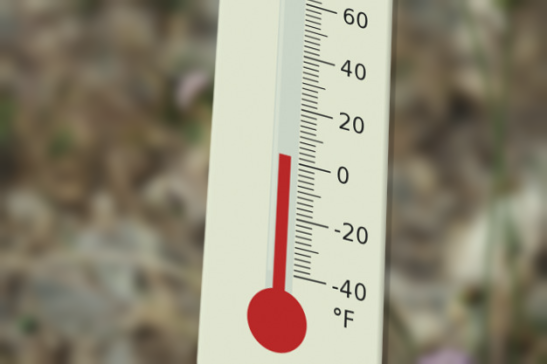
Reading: 2; °F
